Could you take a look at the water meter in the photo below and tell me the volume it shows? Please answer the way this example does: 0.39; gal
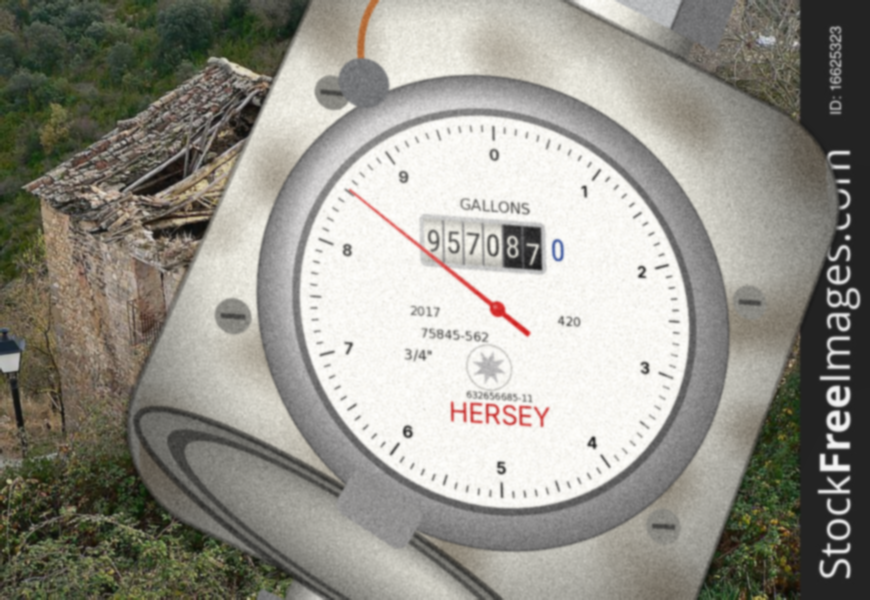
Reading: 9570868.5; gal
